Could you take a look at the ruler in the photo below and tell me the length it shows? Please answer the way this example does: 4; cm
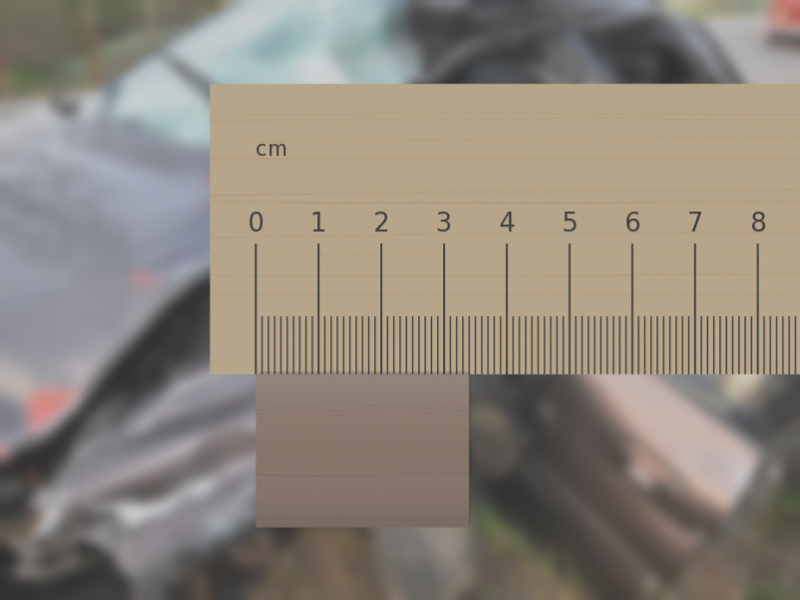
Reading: 3.4; cm
